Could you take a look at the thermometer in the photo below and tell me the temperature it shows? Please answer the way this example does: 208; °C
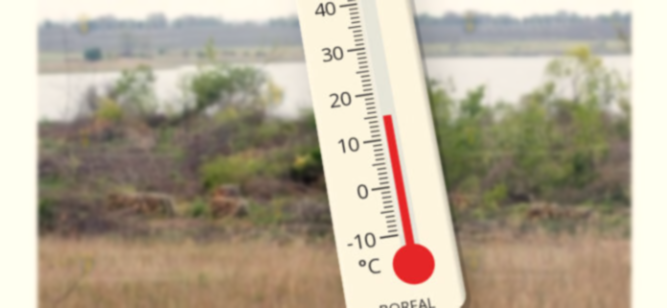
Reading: 15; °C
